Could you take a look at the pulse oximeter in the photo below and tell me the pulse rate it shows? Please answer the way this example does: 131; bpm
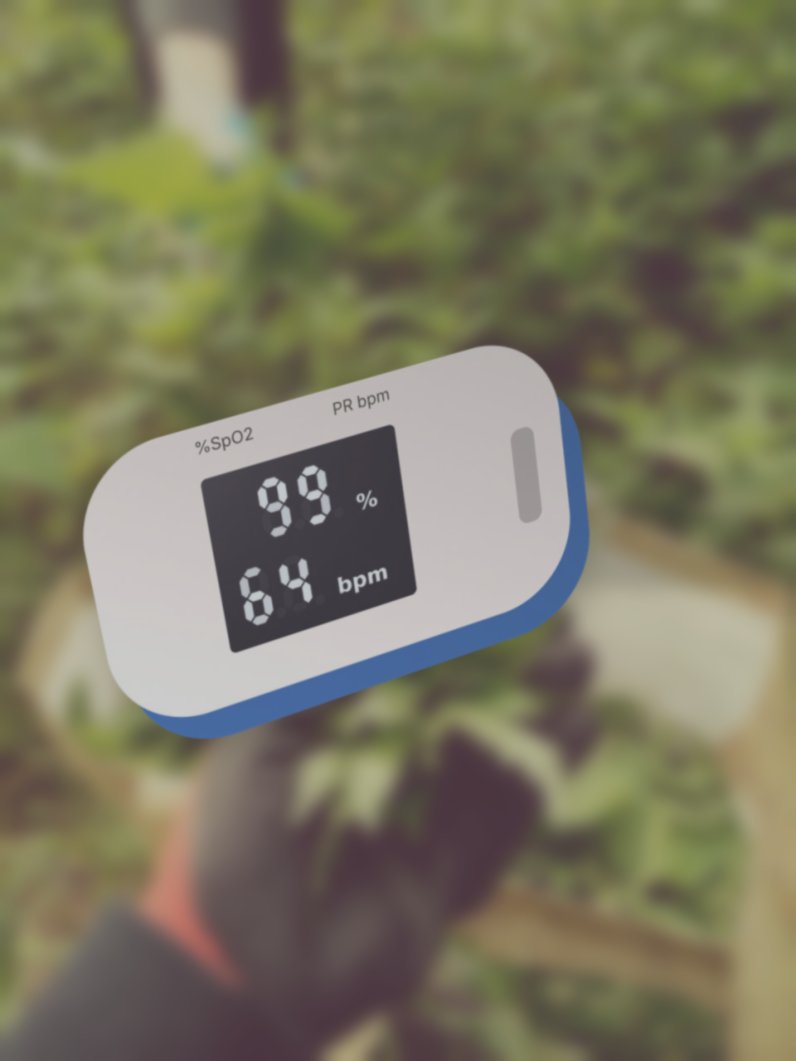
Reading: 64; bpm
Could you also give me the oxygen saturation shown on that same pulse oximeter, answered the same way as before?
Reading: 99; %
